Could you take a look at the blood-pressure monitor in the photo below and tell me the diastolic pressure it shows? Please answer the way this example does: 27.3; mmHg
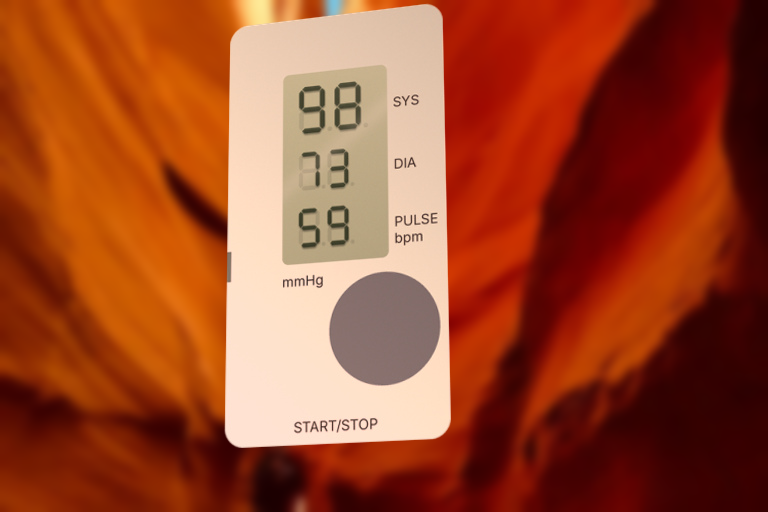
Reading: 73; mmHg
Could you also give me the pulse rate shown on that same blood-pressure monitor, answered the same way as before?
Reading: 59; bpm
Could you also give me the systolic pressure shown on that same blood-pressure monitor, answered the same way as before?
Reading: 98; mmHg
